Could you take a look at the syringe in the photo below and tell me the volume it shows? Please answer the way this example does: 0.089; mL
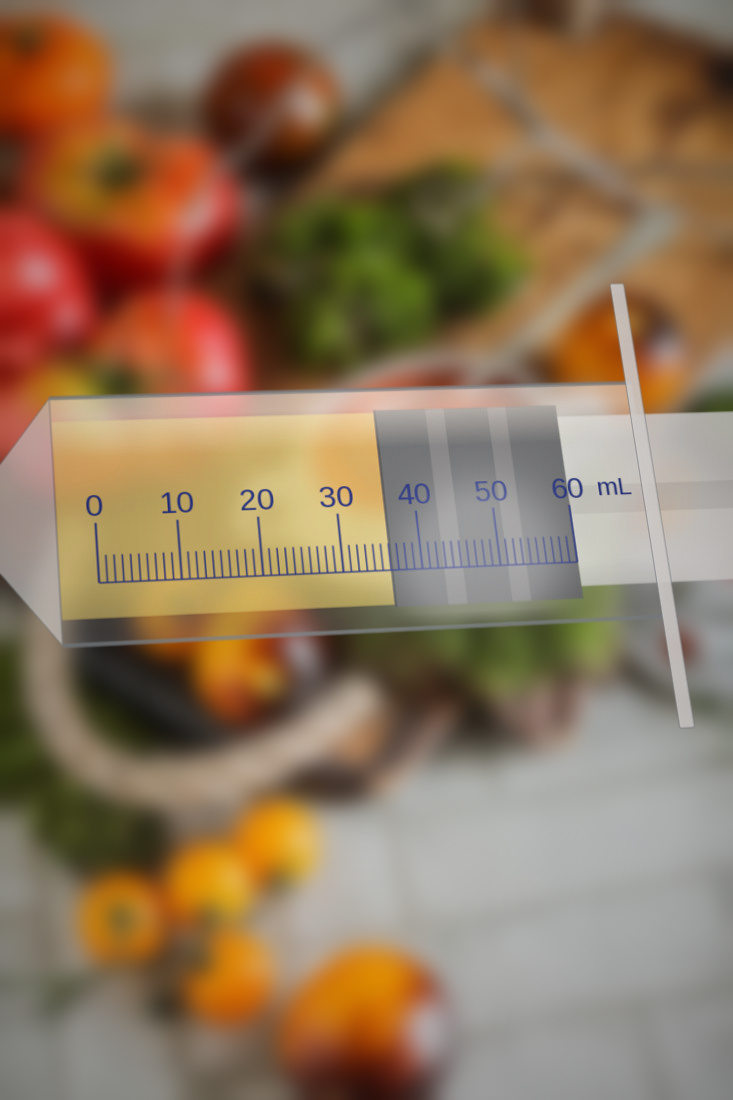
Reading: 36; mL
